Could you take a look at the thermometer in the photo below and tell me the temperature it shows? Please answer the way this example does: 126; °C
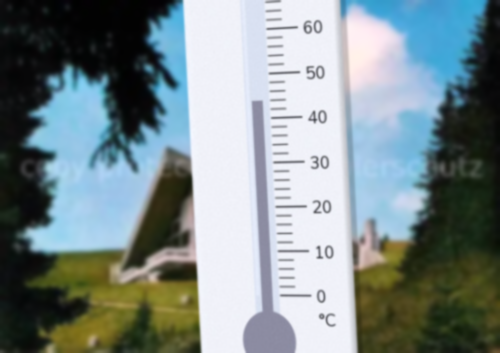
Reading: 44; °C
